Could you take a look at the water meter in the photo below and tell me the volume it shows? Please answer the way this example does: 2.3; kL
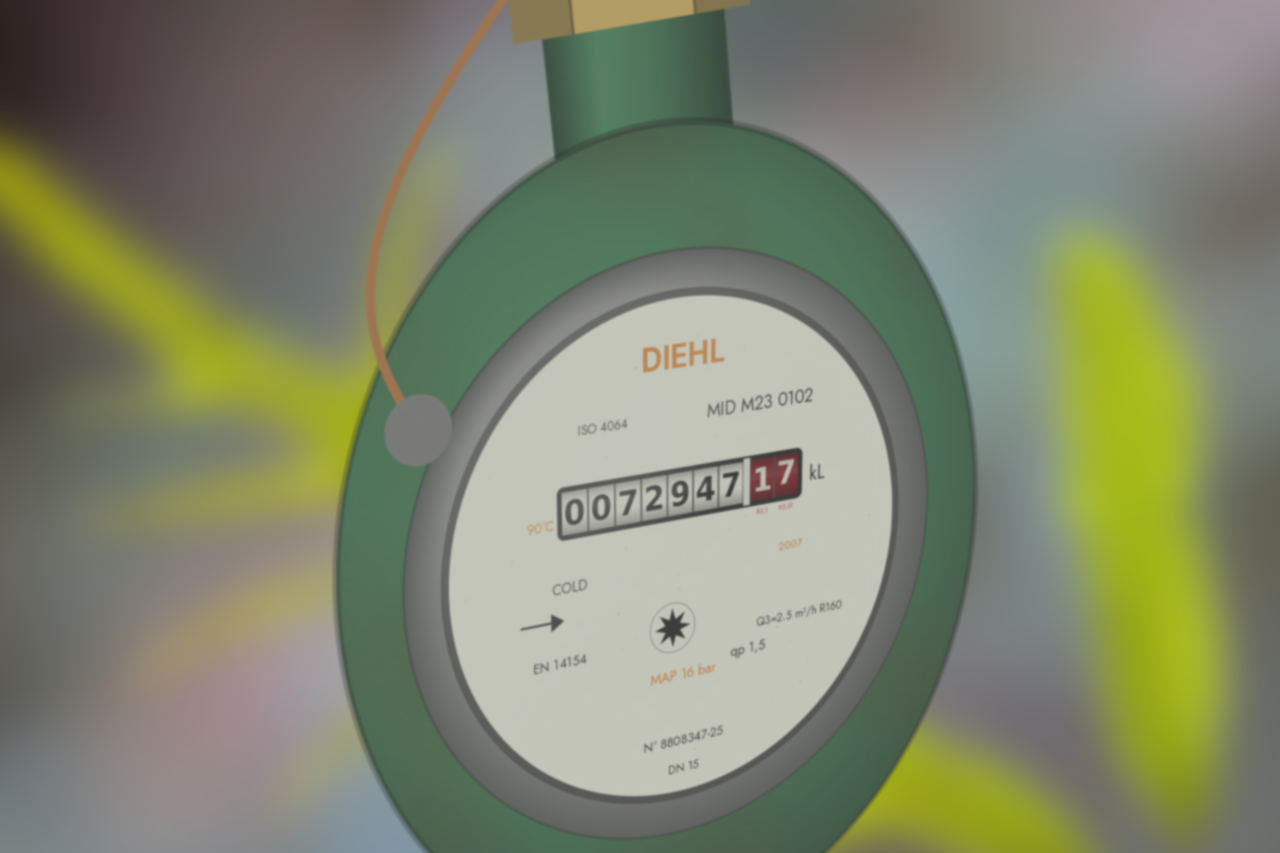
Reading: 72947.17; kL
